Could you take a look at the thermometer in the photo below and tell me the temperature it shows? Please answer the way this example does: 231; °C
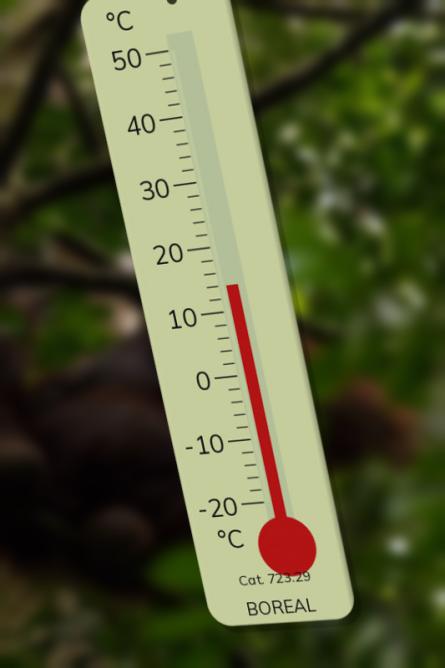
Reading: 14; °C
